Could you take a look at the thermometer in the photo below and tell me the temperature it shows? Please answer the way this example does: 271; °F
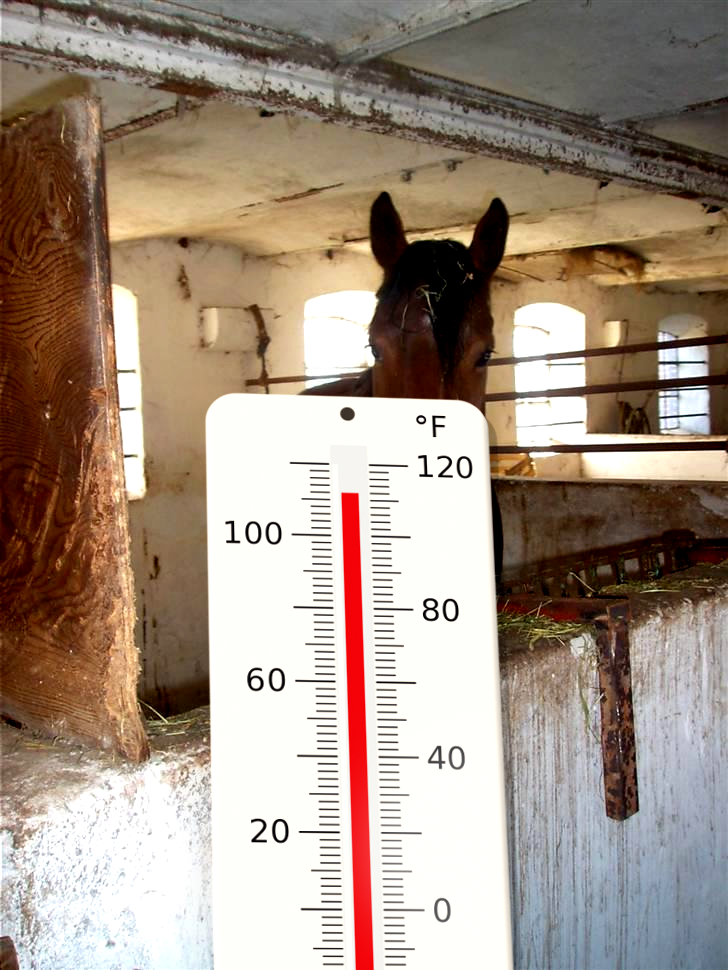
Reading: 112; °F
